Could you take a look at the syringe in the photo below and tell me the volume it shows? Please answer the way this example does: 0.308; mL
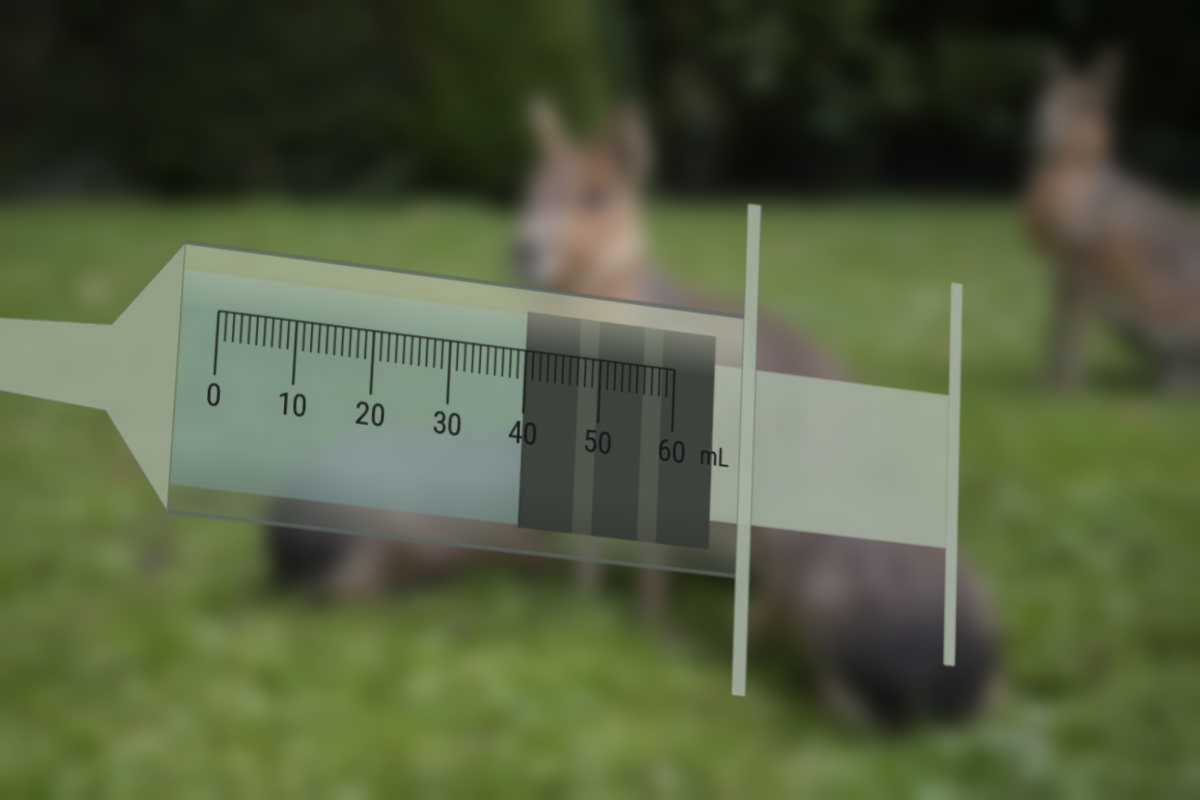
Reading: 40; mL
